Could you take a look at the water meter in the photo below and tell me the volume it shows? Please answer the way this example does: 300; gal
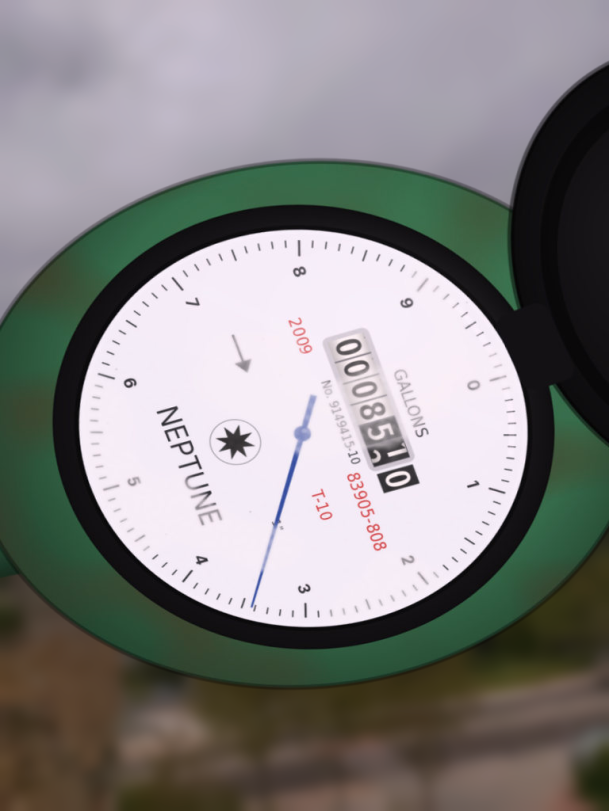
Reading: 8513.4; gal
